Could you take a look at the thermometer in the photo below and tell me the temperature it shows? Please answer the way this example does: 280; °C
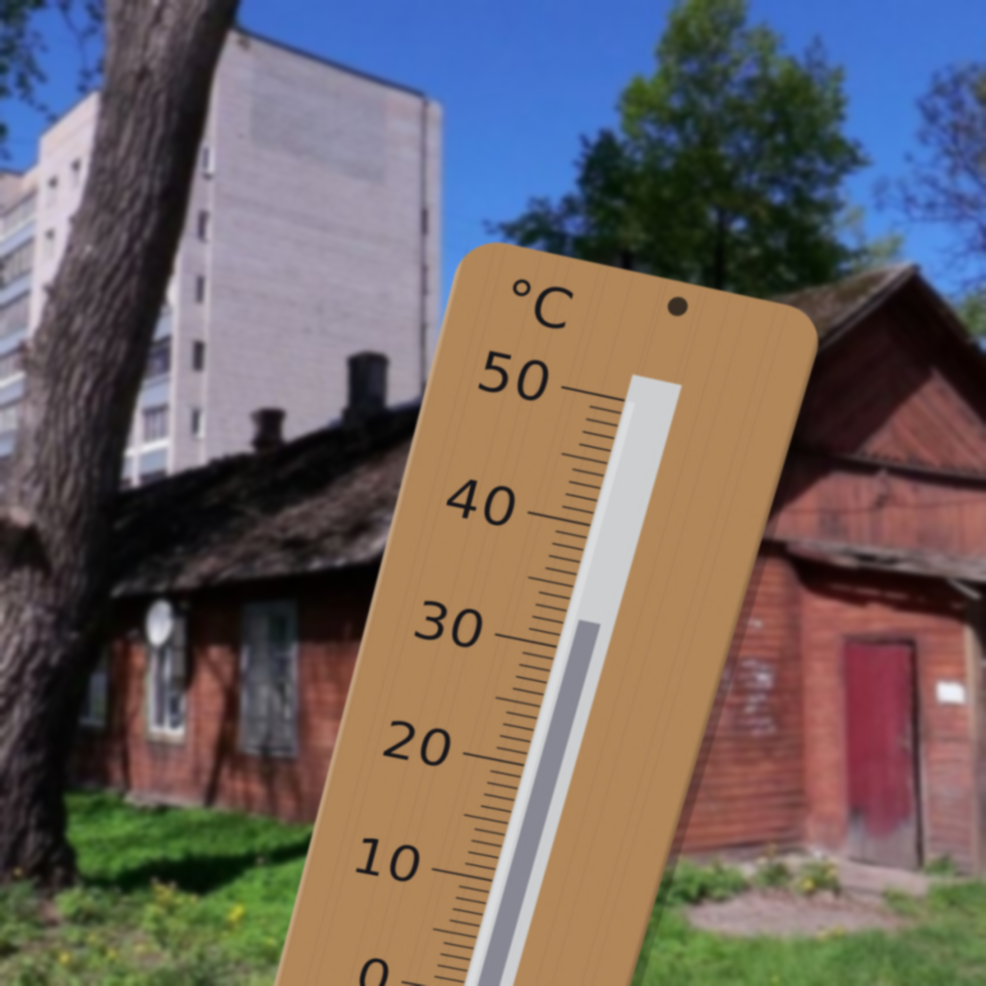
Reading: 32.5; °C
